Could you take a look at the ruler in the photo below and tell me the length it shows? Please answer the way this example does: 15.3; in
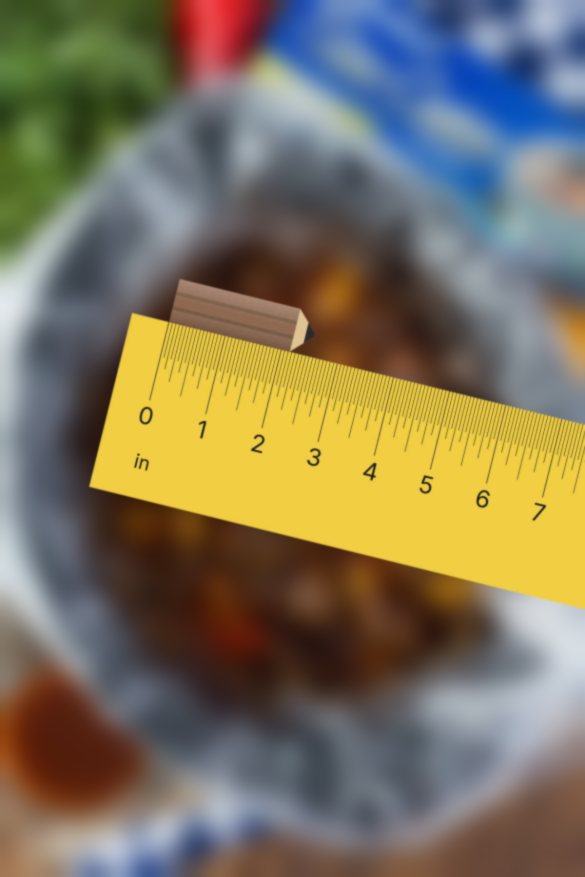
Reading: 2.5; in
